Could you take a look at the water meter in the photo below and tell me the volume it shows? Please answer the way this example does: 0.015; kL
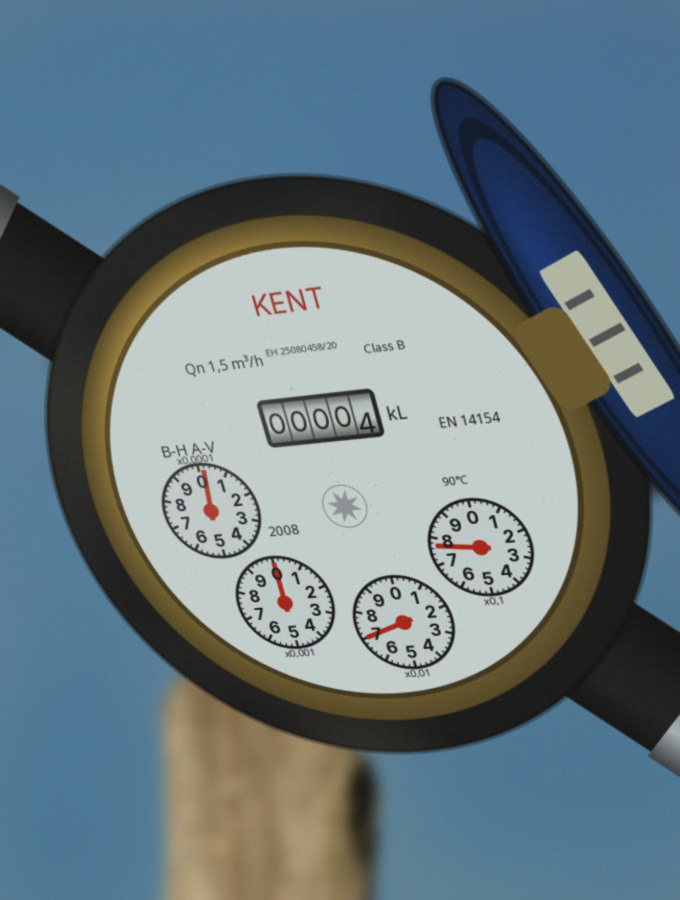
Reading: 3.7700; kL
